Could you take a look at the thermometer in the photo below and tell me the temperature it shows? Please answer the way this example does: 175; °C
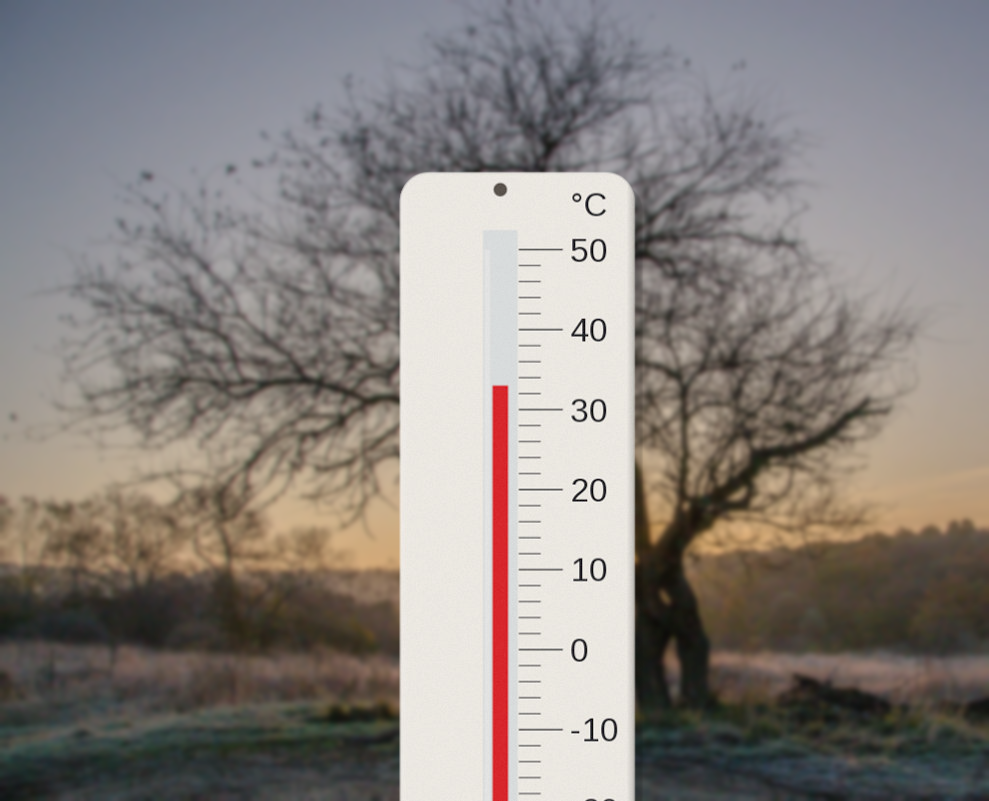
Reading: 33; °C
